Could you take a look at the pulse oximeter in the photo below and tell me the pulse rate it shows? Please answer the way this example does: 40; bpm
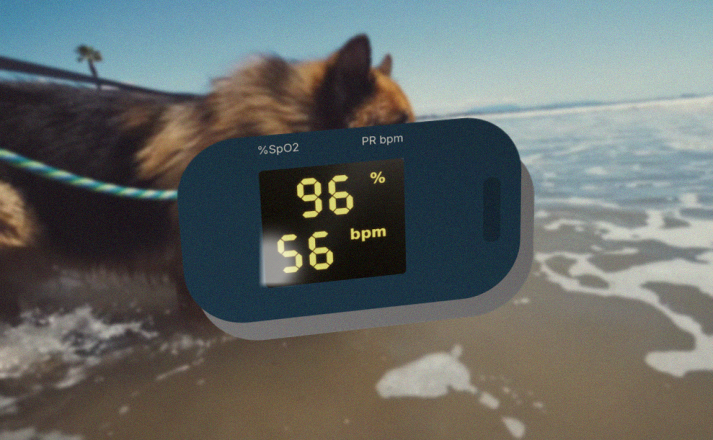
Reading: 56; bpm
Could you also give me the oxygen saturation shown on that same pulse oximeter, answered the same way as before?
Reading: 96; %
